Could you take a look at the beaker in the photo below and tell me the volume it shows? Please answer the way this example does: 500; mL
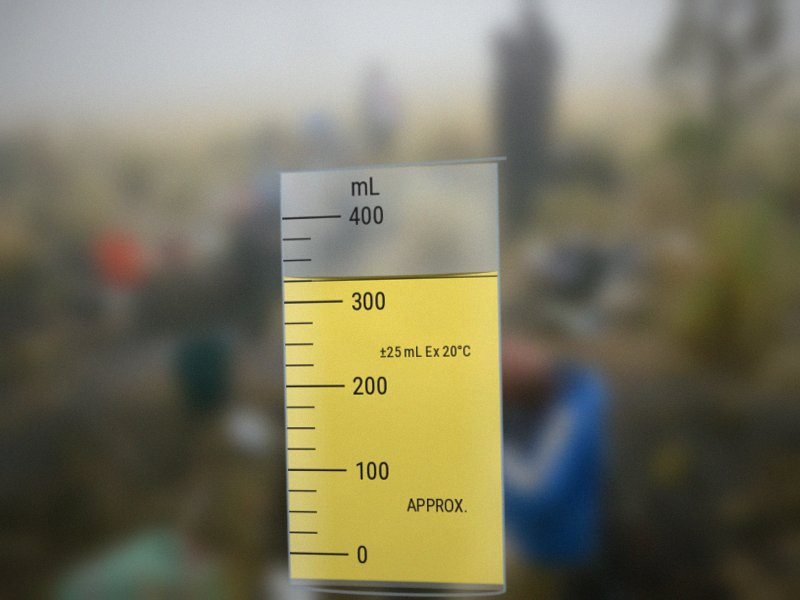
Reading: 325; mL
